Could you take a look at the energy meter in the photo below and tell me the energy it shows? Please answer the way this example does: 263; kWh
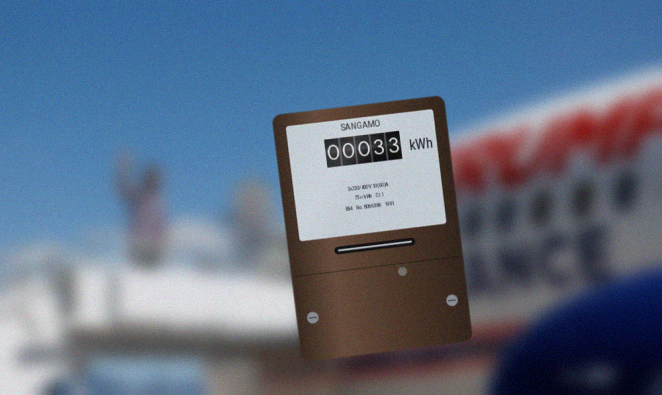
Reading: 33; kWh
